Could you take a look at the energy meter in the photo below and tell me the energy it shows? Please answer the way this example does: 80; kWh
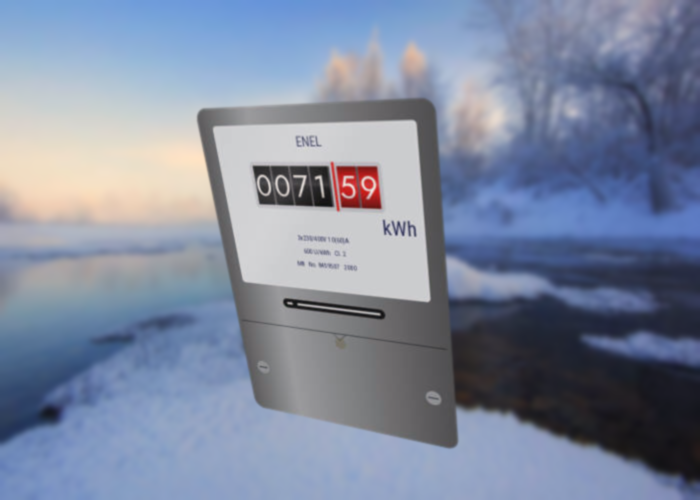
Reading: 71.59; kWh
